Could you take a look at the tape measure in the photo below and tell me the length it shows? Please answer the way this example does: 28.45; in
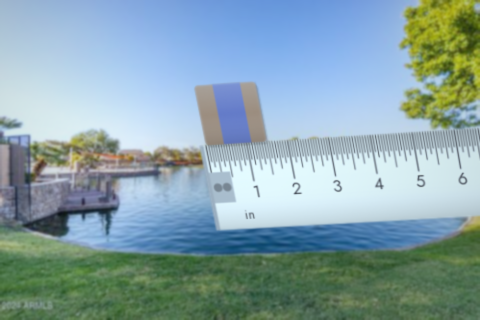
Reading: 1.5; in
